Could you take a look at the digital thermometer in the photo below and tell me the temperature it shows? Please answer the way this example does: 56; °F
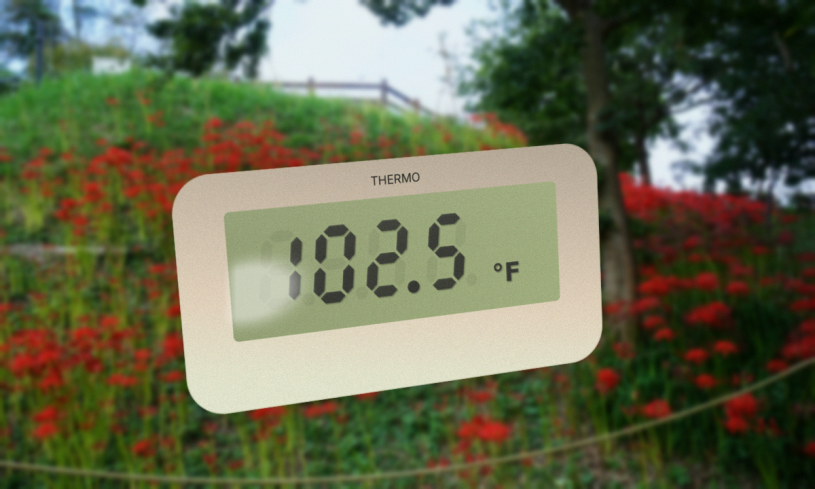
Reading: 102.5; °F
